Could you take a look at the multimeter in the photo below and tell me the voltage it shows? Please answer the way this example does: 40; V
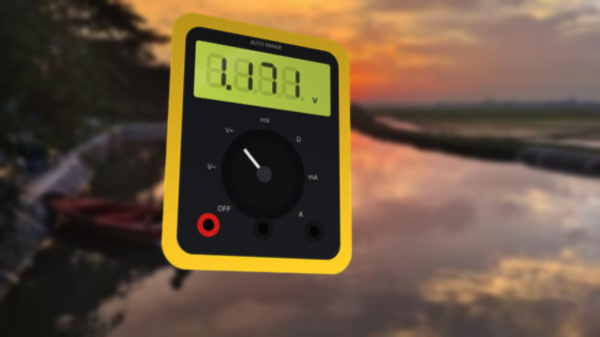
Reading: 1.171; V
